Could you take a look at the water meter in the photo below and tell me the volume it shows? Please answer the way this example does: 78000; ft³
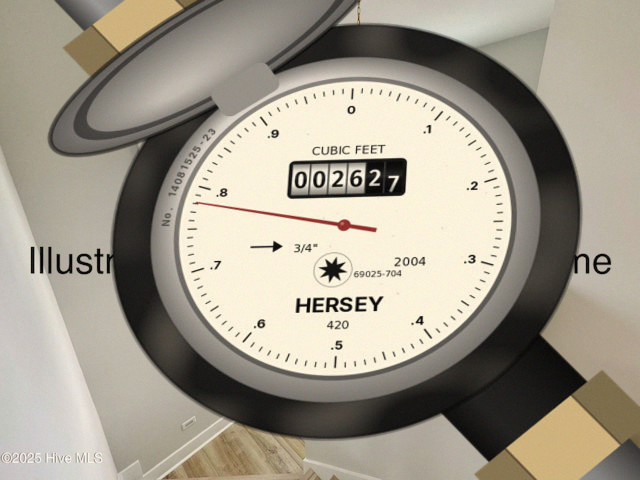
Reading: 2626.78; ft³
